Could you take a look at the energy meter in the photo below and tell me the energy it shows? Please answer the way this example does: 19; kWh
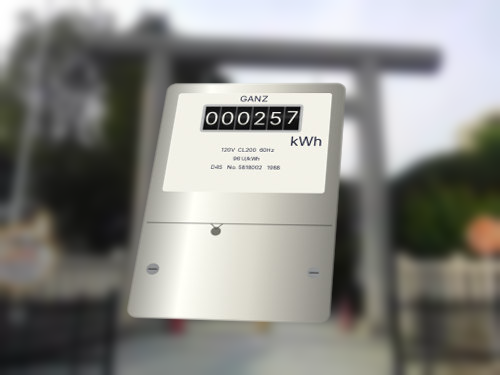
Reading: 257; kWh
